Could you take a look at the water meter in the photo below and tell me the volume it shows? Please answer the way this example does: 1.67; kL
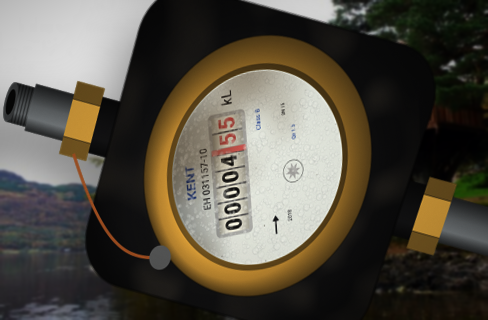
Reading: 4.55; kL
